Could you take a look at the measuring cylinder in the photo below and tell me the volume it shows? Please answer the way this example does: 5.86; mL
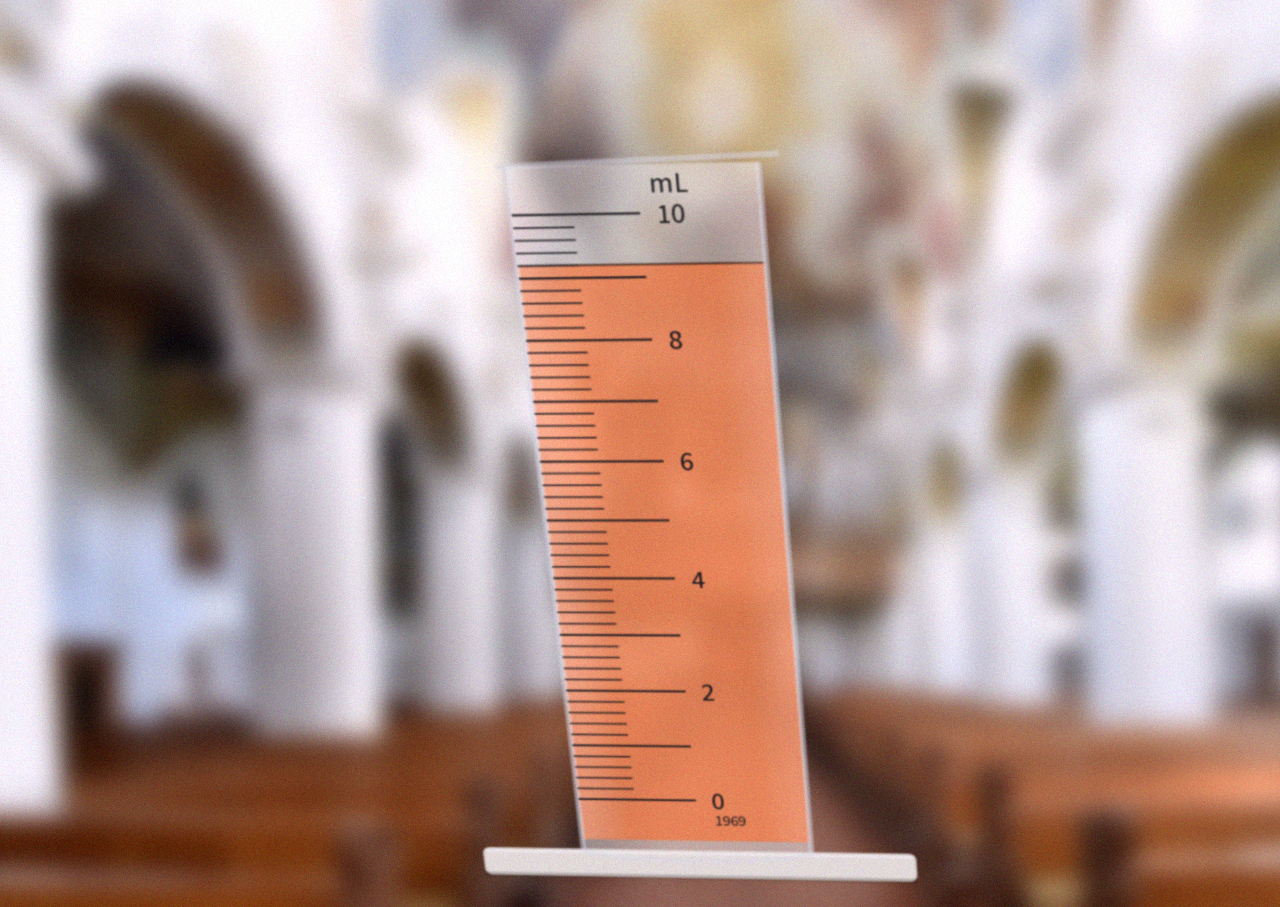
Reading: 9.2; mL
